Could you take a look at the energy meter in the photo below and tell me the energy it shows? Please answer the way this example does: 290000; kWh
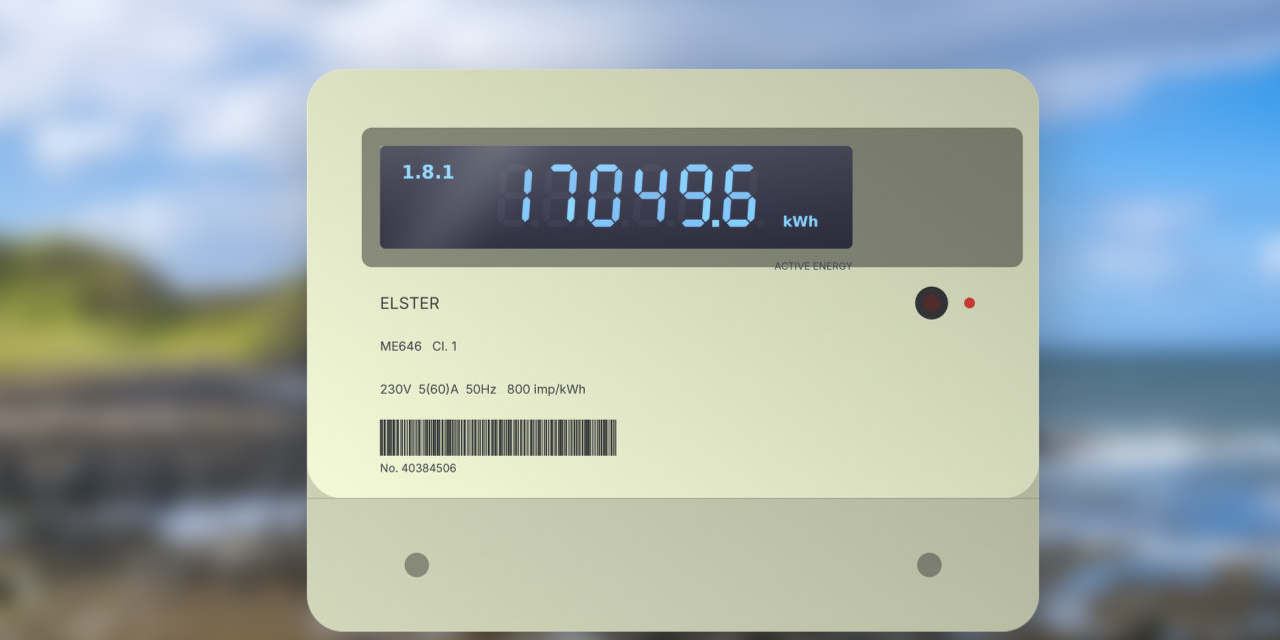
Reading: 17049.6; kWh
